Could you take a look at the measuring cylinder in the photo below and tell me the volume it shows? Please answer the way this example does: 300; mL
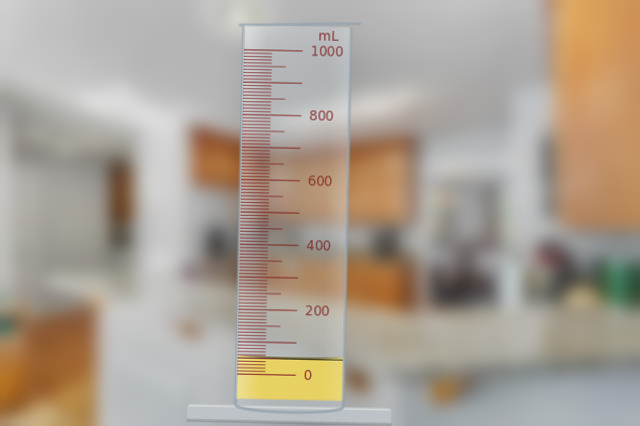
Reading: 50; mL
